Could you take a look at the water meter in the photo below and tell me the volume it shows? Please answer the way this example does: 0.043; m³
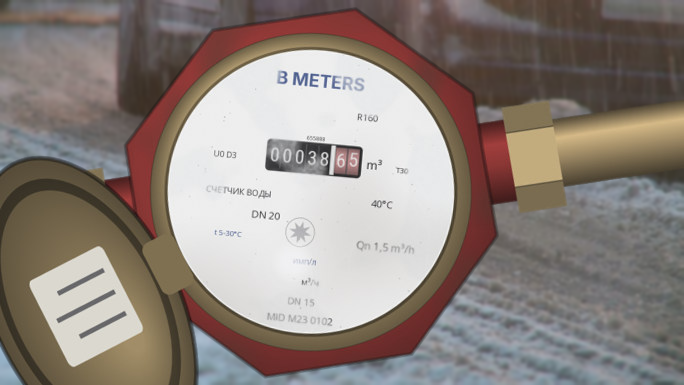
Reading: 38.65; m³
